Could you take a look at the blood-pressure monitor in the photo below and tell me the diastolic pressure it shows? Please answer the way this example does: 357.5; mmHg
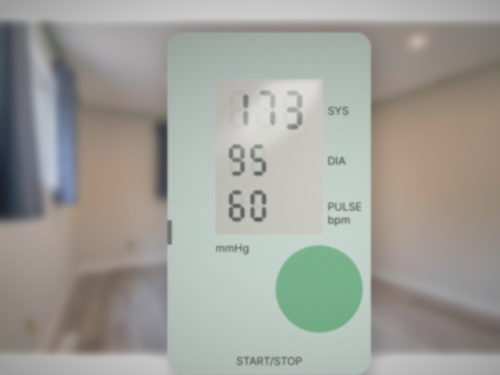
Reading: 95; mmHg
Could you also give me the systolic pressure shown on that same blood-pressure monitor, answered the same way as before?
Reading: 173; mmHg
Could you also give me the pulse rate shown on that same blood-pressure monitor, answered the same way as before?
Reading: 60; bpm
